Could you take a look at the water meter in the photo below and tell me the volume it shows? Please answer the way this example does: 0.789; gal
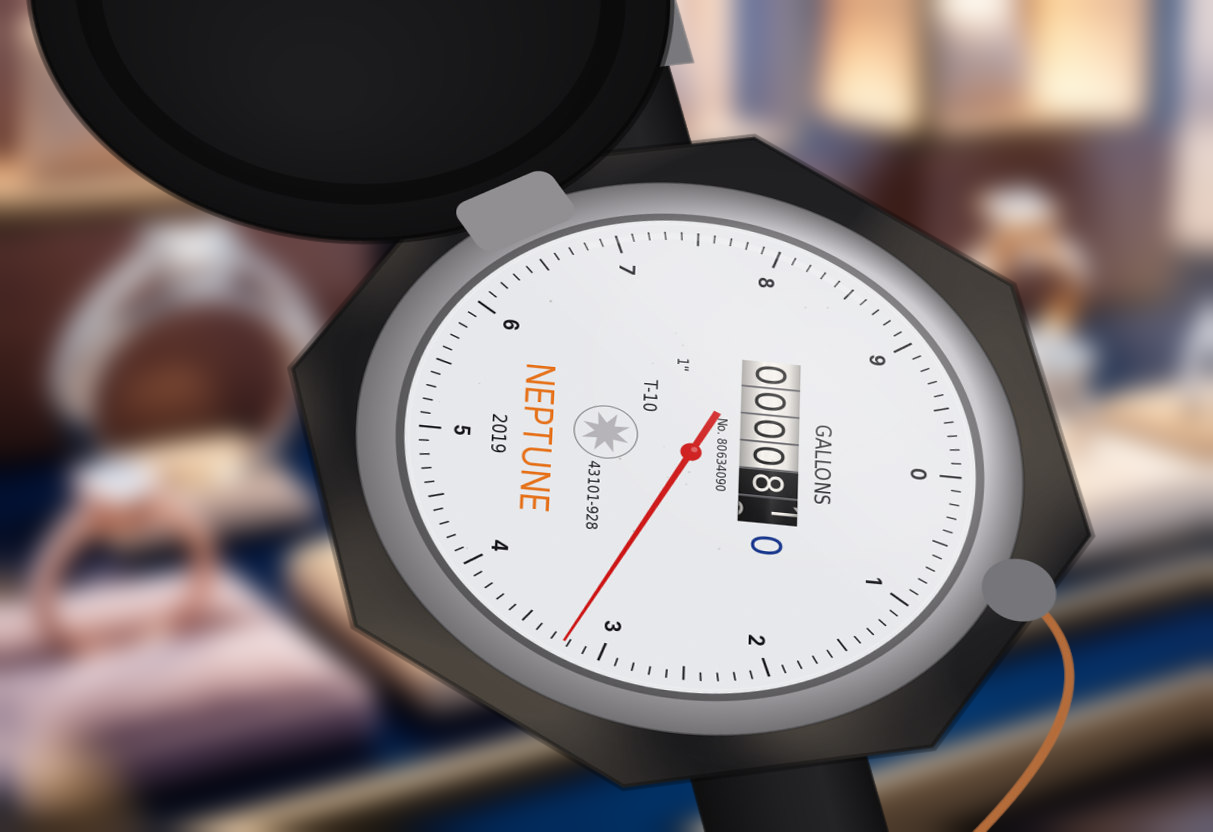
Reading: 813.2; gal
